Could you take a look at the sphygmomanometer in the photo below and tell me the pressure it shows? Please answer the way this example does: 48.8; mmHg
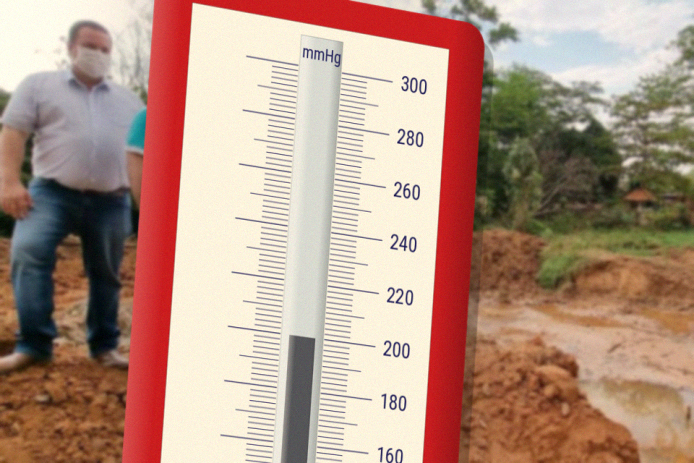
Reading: 200; mmHg
